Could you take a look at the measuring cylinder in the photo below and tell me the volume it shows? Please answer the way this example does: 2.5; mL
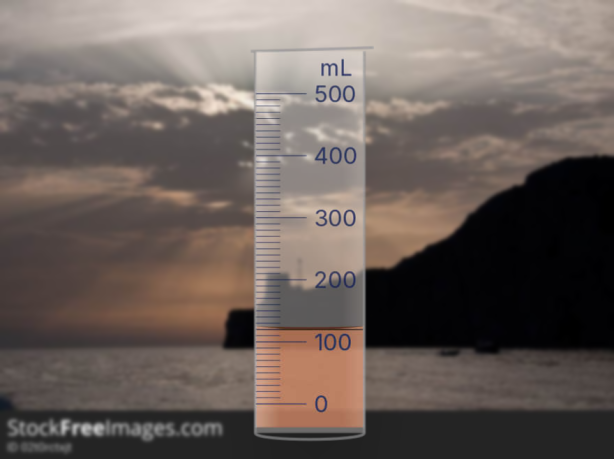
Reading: 120; mL
